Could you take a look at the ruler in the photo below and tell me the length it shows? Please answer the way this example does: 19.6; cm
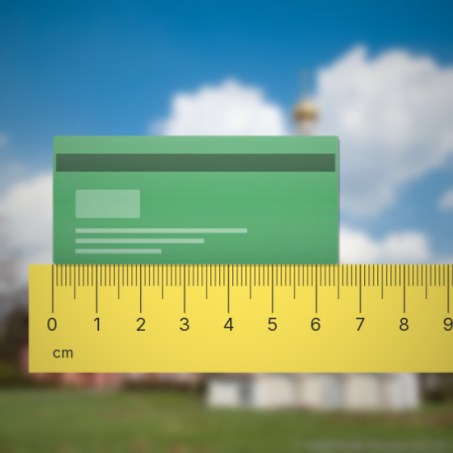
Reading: 6.5; cm
